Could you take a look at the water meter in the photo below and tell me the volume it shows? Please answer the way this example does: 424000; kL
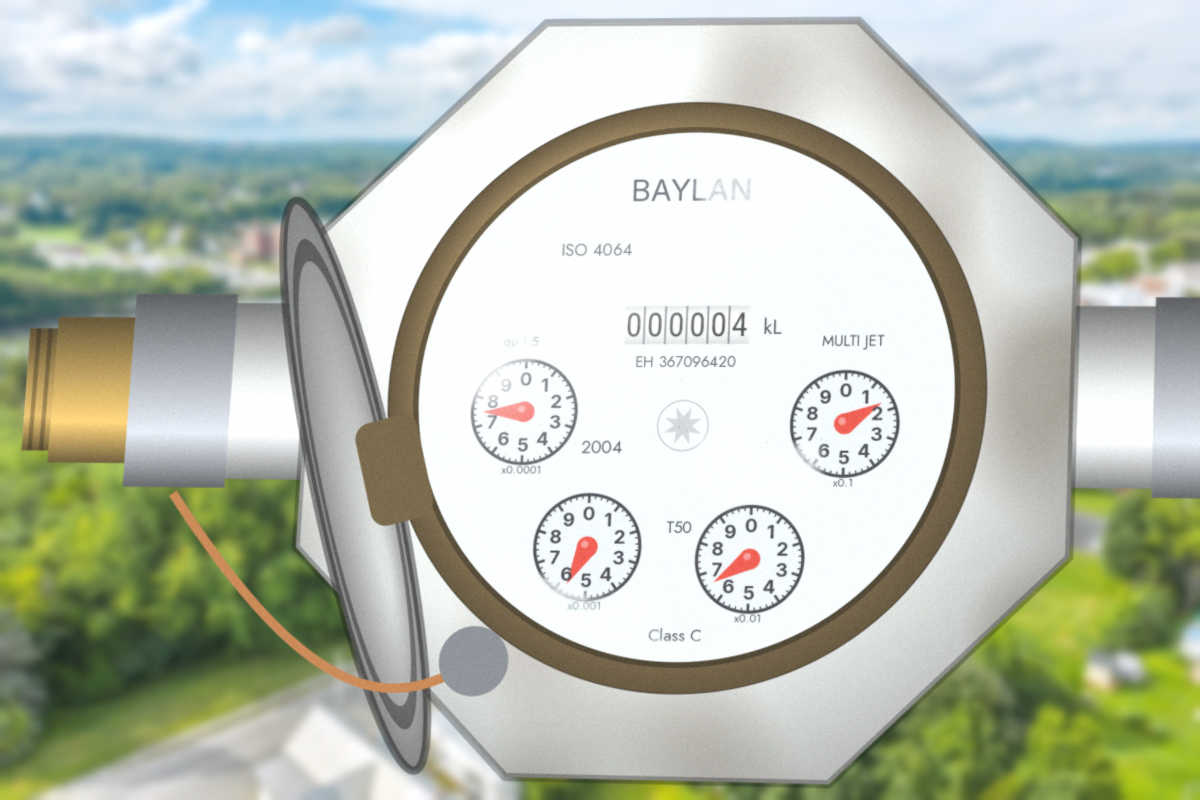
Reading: 4.1657; kL
